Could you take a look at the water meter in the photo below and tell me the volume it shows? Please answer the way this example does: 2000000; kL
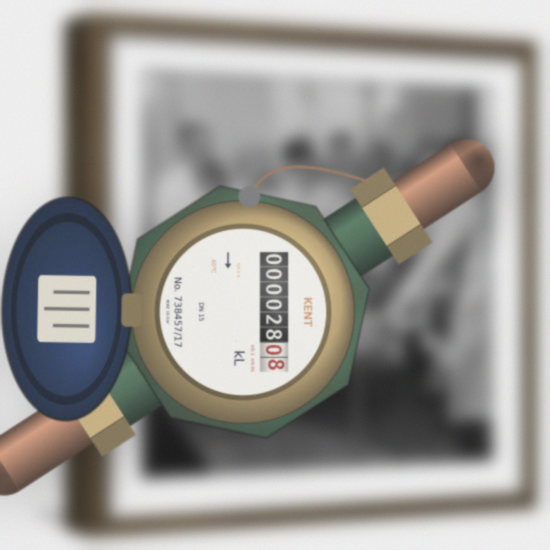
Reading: 28.08; kL
